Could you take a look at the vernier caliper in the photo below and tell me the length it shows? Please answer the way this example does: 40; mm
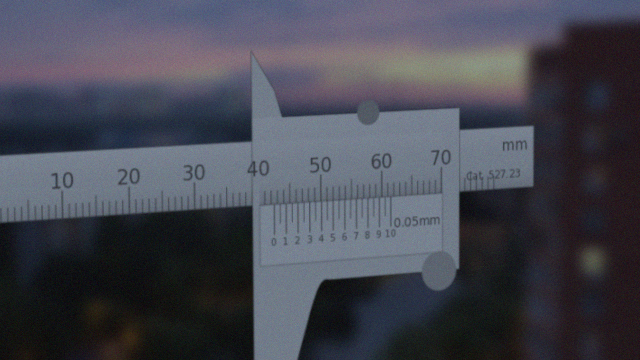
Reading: 42.5; mm
